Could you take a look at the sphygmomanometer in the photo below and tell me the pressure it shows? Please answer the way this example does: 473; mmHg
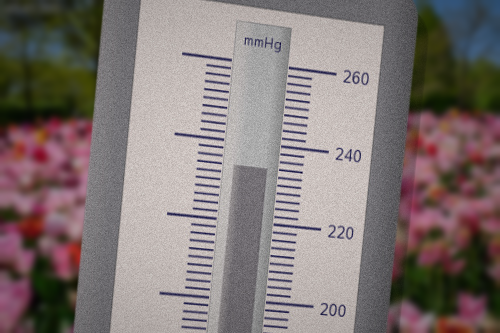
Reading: 234; mmHg
